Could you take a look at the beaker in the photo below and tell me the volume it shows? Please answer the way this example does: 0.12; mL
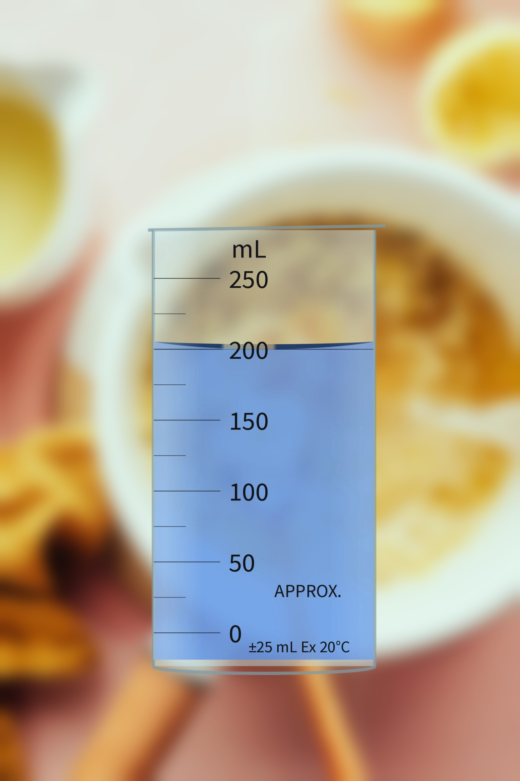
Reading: 200; mL
